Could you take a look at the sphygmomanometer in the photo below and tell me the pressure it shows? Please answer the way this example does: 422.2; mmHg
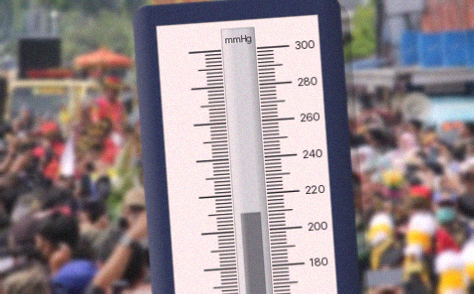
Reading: 210; mmHg
